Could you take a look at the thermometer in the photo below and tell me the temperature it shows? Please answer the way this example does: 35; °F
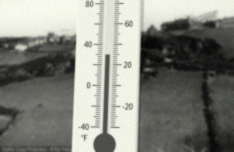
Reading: 30; °F
